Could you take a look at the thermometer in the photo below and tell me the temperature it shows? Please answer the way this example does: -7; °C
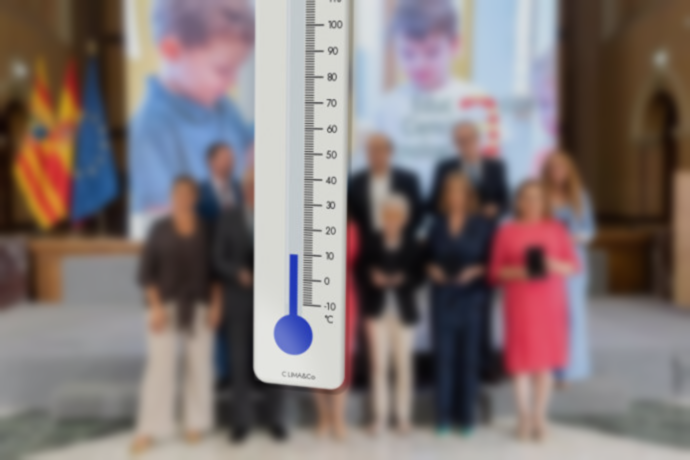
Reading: 10; °C
